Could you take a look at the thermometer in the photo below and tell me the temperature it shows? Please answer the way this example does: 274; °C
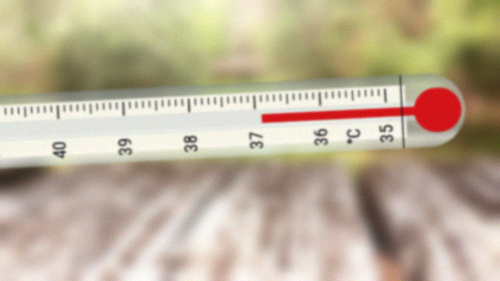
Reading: 36.9; °C
